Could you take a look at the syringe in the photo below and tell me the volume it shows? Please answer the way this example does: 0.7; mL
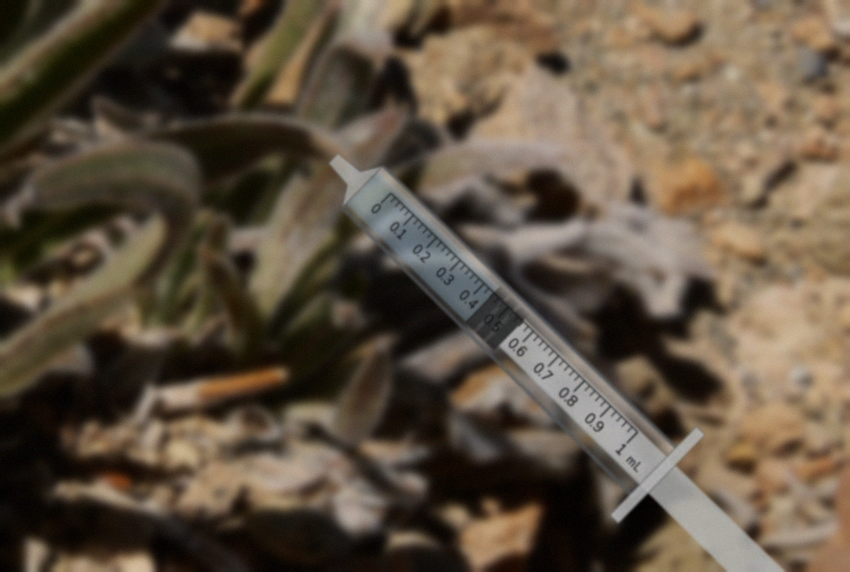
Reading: 0.44; mL
